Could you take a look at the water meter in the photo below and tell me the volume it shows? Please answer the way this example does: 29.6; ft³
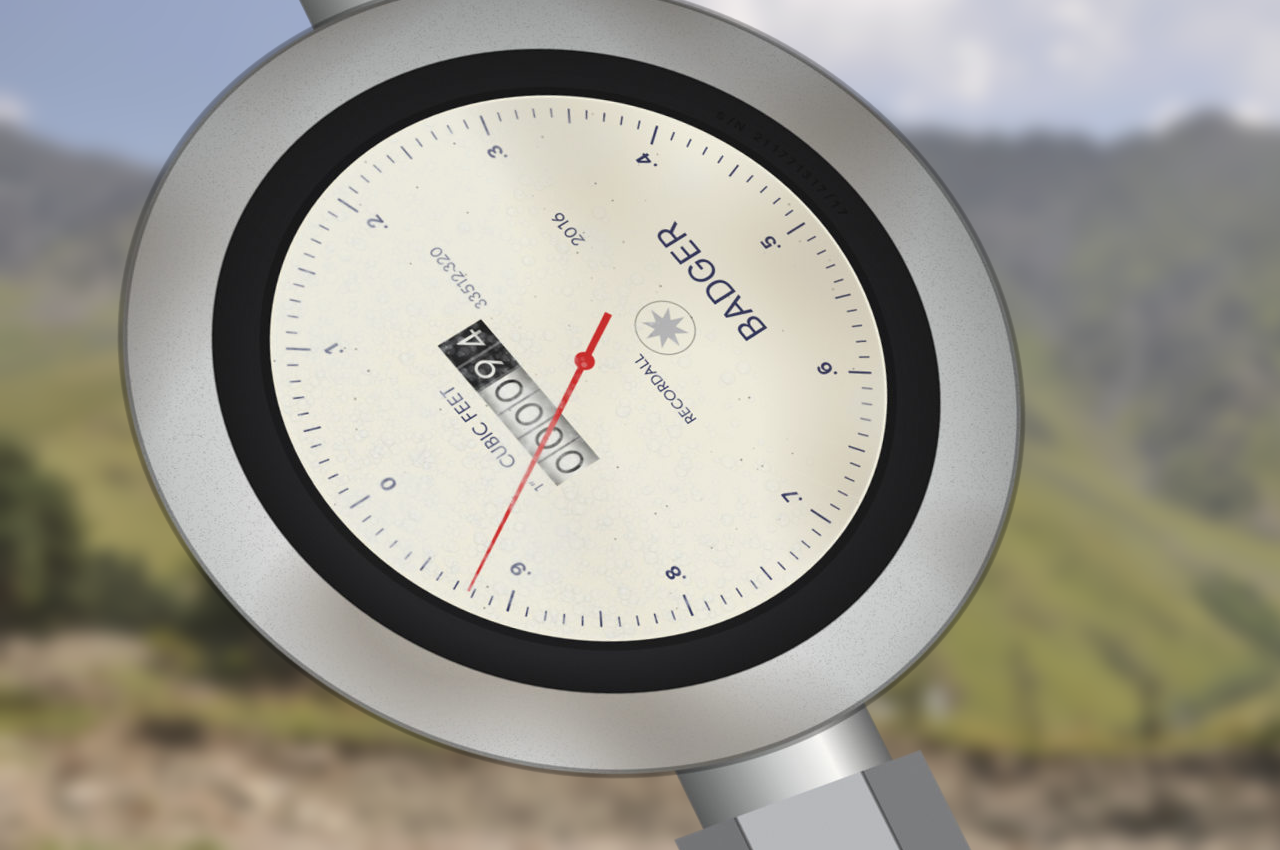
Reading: 93.92; ft³
